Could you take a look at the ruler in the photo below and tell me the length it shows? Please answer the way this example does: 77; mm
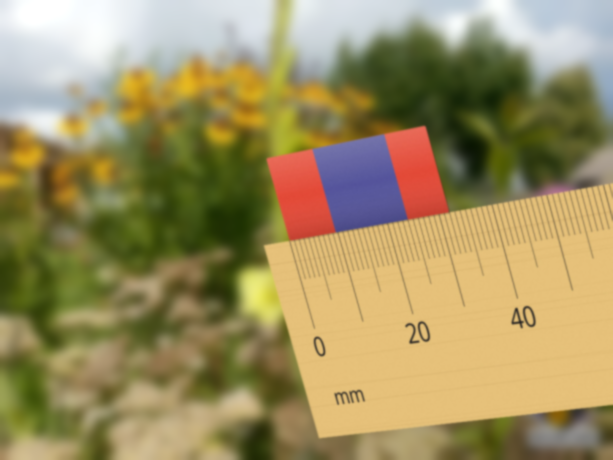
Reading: 32; mm
